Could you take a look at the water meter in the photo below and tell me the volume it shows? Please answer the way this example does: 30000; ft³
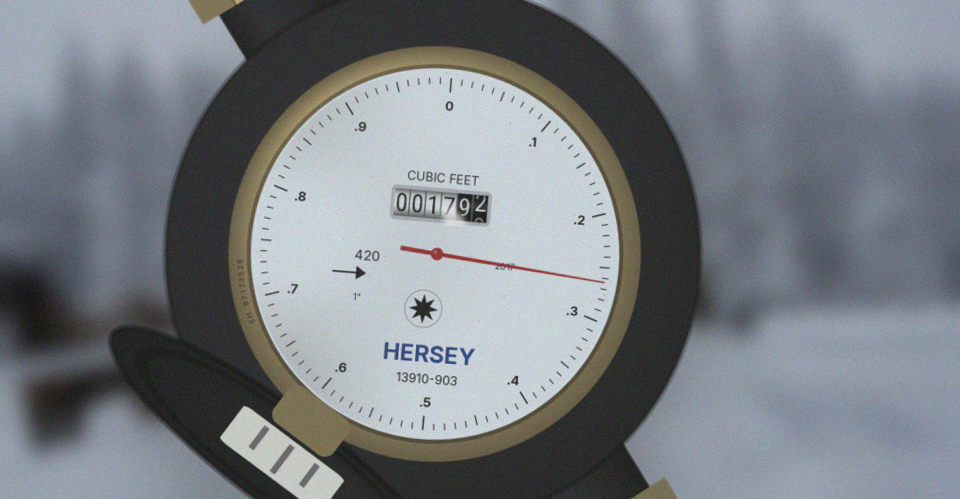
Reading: 1792.26; ft³
